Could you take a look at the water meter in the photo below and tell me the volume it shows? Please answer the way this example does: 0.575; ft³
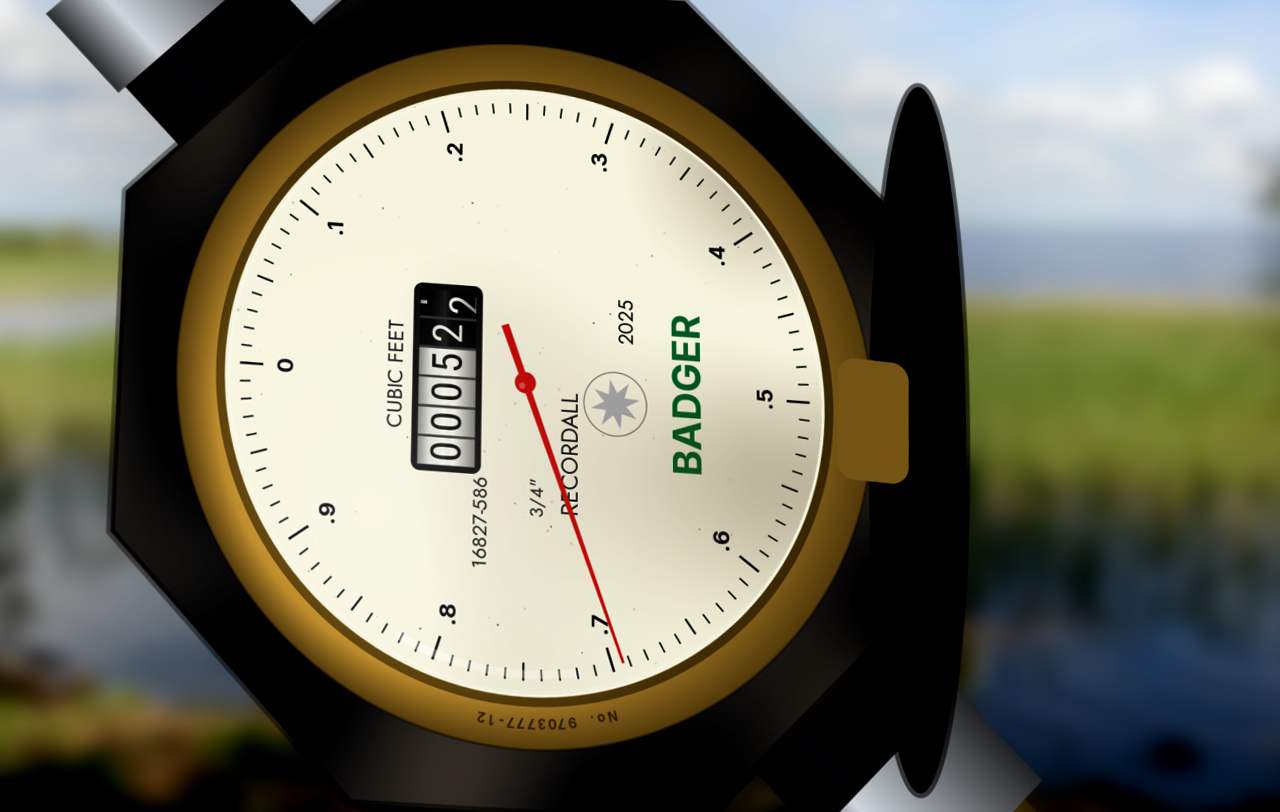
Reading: 521.69; ft³
